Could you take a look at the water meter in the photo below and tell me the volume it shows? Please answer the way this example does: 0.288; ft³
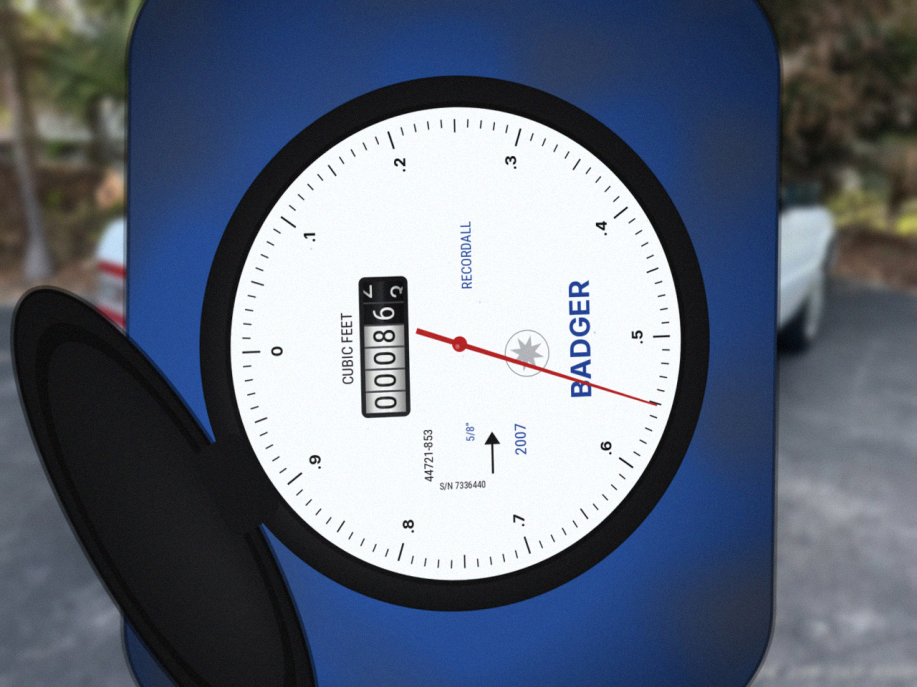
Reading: 862.55; ft³
